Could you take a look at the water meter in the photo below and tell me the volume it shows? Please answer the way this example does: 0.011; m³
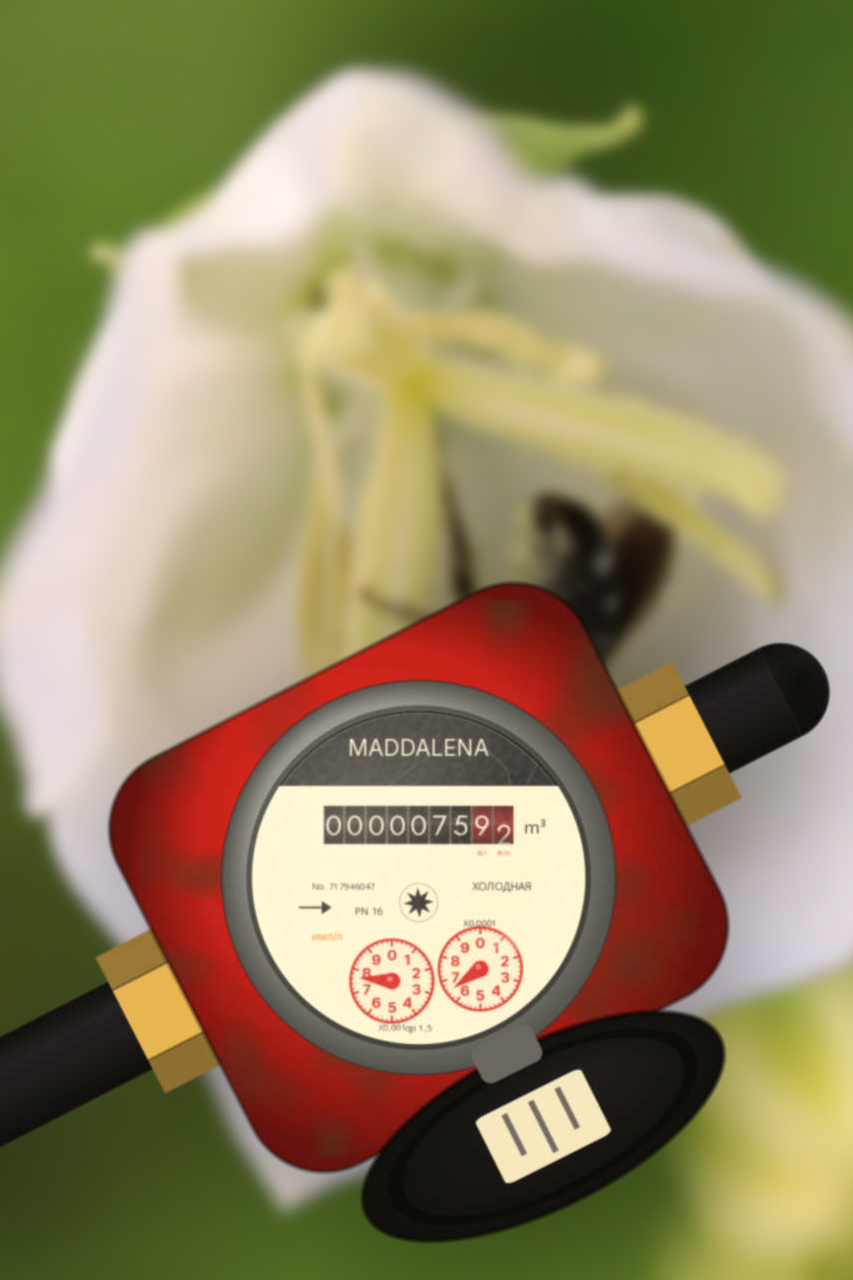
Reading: 75.9176; m³
